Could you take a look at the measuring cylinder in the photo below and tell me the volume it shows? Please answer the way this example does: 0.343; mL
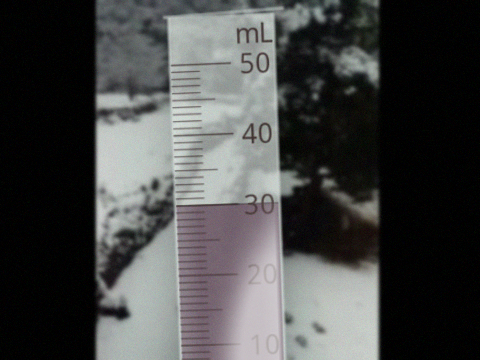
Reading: 30; mL
